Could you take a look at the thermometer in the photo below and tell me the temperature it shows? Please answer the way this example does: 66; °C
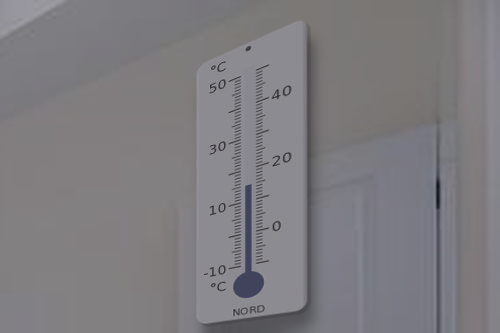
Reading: 15; °C
